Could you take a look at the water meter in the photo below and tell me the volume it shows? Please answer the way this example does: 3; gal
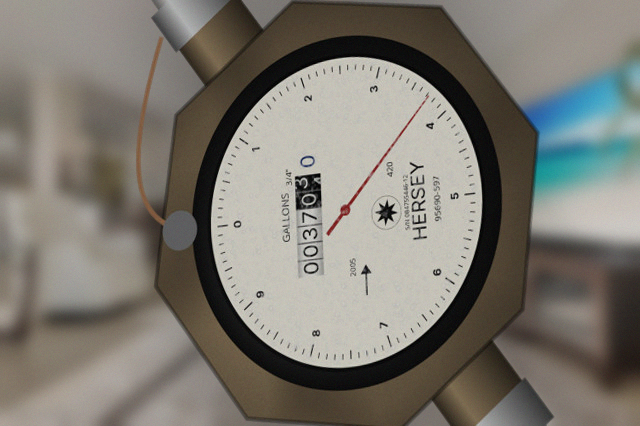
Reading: 37033.7; gal
